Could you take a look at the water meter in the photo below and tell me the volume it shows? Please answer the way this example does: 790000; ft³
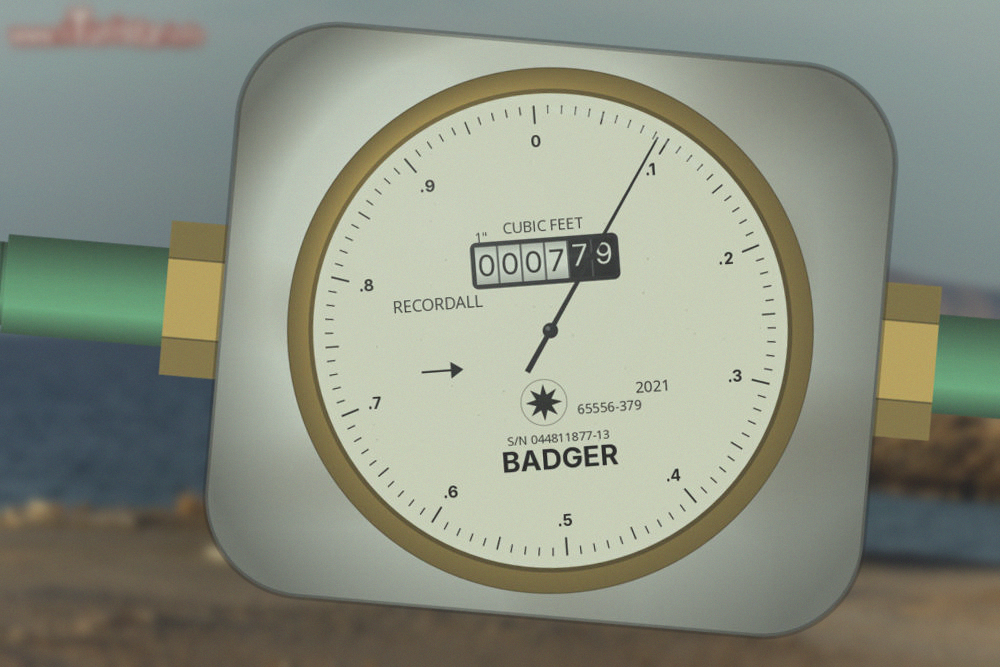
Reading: 779.09; ft³
